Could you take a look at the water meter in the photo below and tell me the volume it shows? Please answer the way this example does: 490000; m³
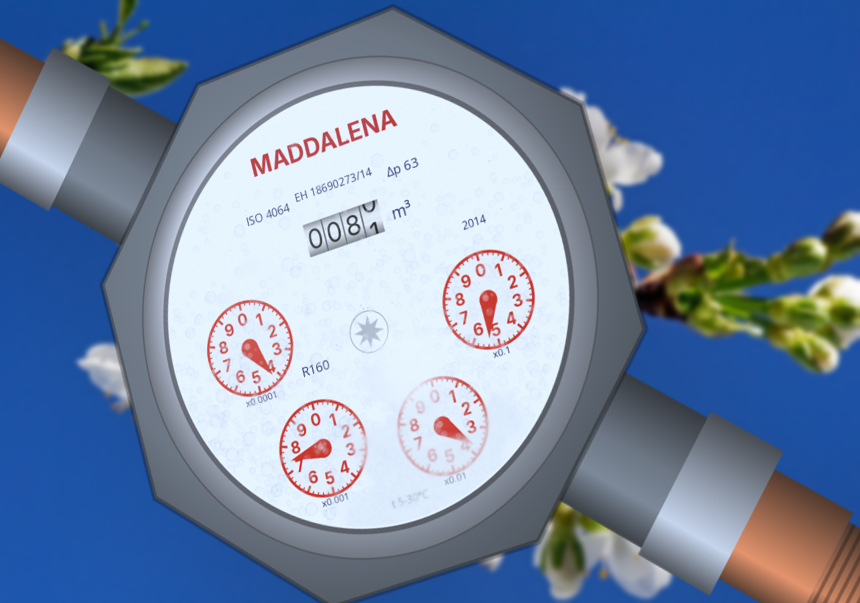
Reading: 80.5374; m³
